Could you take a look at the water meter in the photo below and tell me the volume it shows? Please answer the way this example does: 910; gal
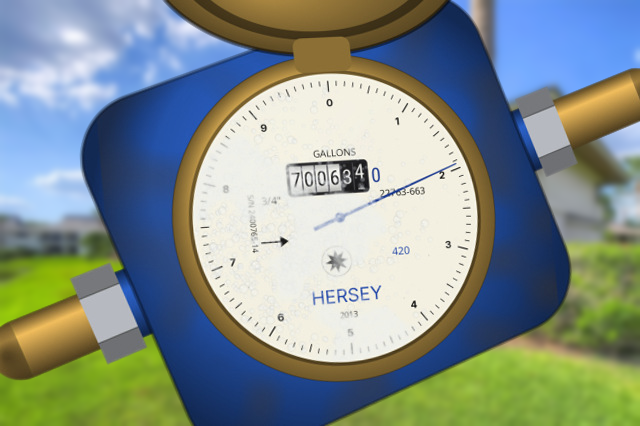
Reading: 7006341.9; gal
